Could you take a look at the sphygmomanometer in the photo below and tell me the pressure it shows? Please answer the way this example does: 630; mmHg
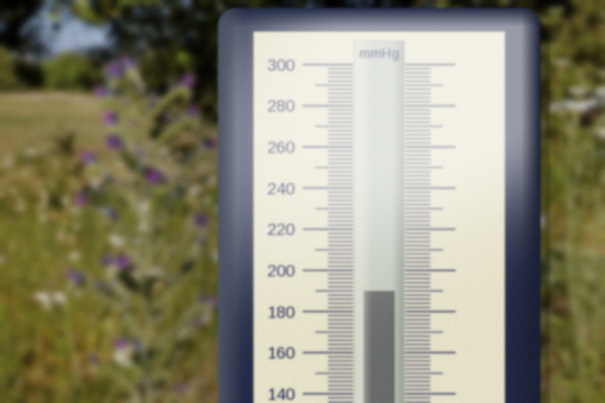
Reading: 190; mmHg
